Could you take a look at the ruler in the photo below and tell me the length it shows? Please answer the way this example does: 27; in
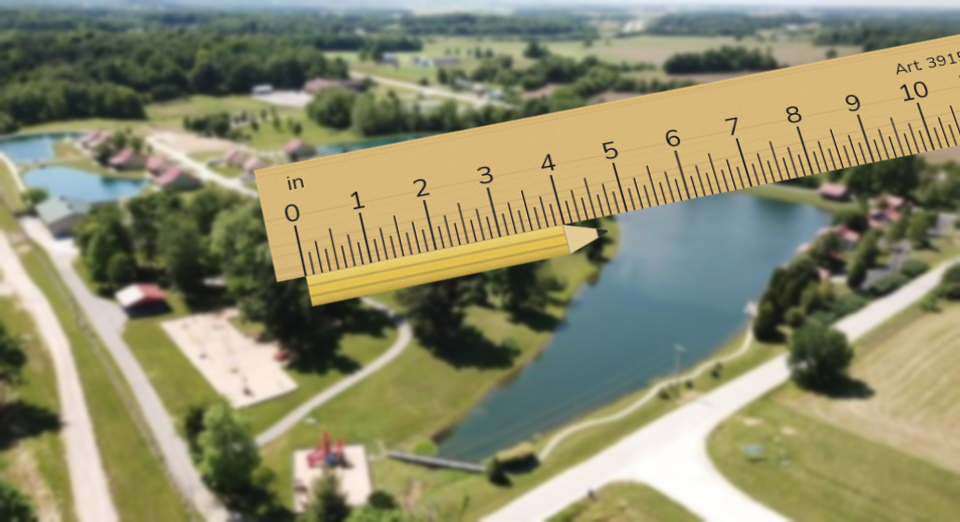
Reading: 4.625; in
